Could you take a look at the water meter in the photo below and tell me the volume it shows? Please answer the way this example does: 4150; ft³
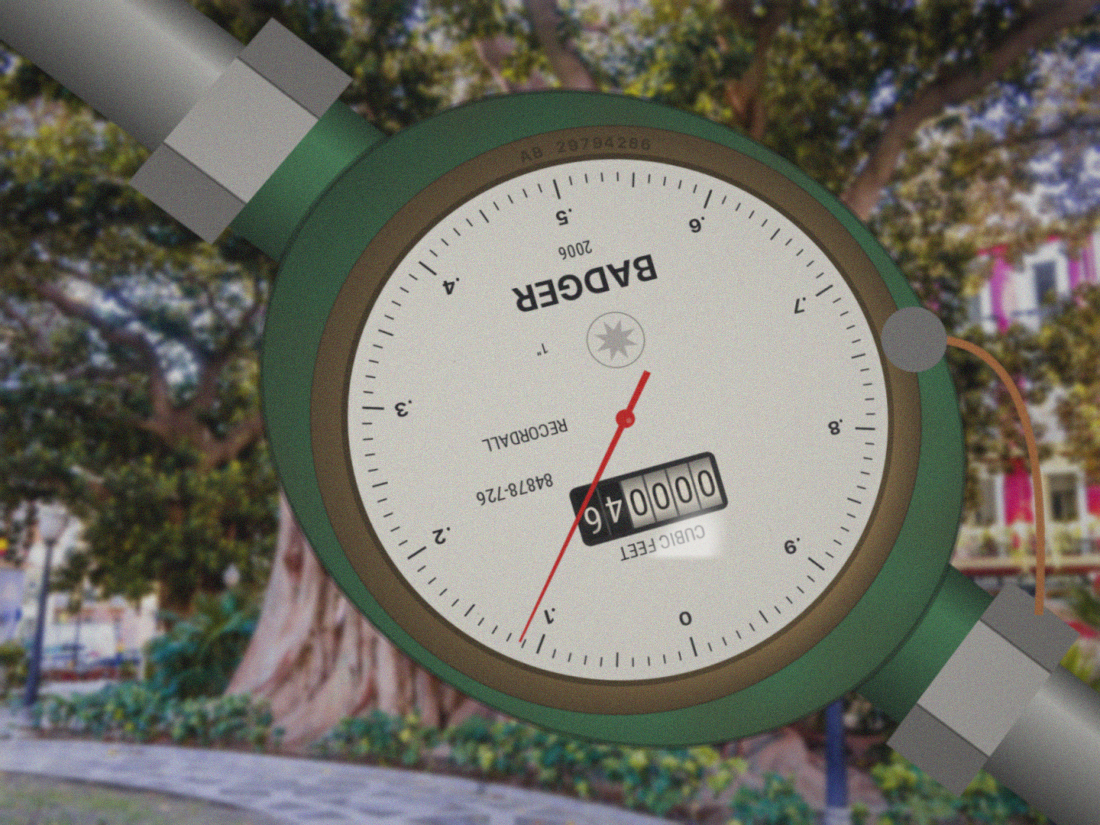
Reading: 46.11; ft³
